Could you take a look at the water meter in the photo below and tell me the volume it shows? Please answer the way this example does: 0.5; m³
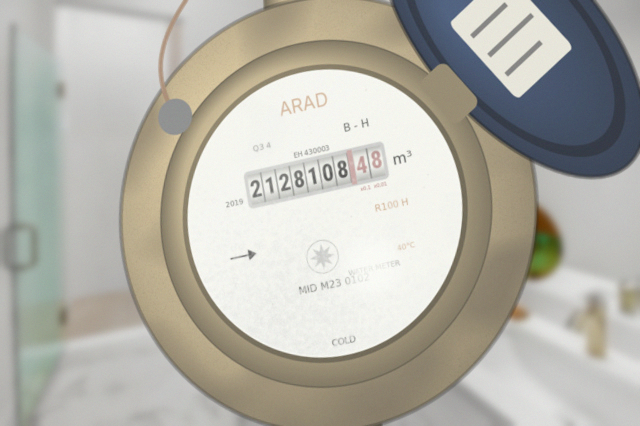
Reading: 2128108.48; m³
